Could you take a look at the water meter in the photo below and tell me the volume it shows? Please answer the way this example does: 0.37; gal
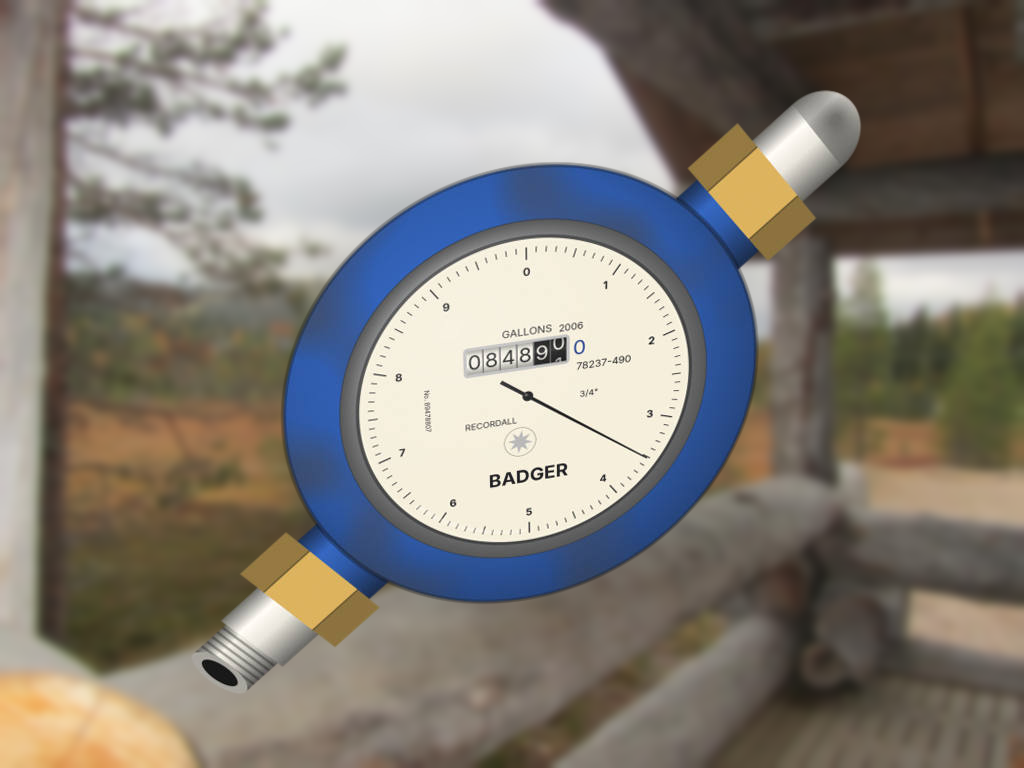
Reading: 848903.5; gal
